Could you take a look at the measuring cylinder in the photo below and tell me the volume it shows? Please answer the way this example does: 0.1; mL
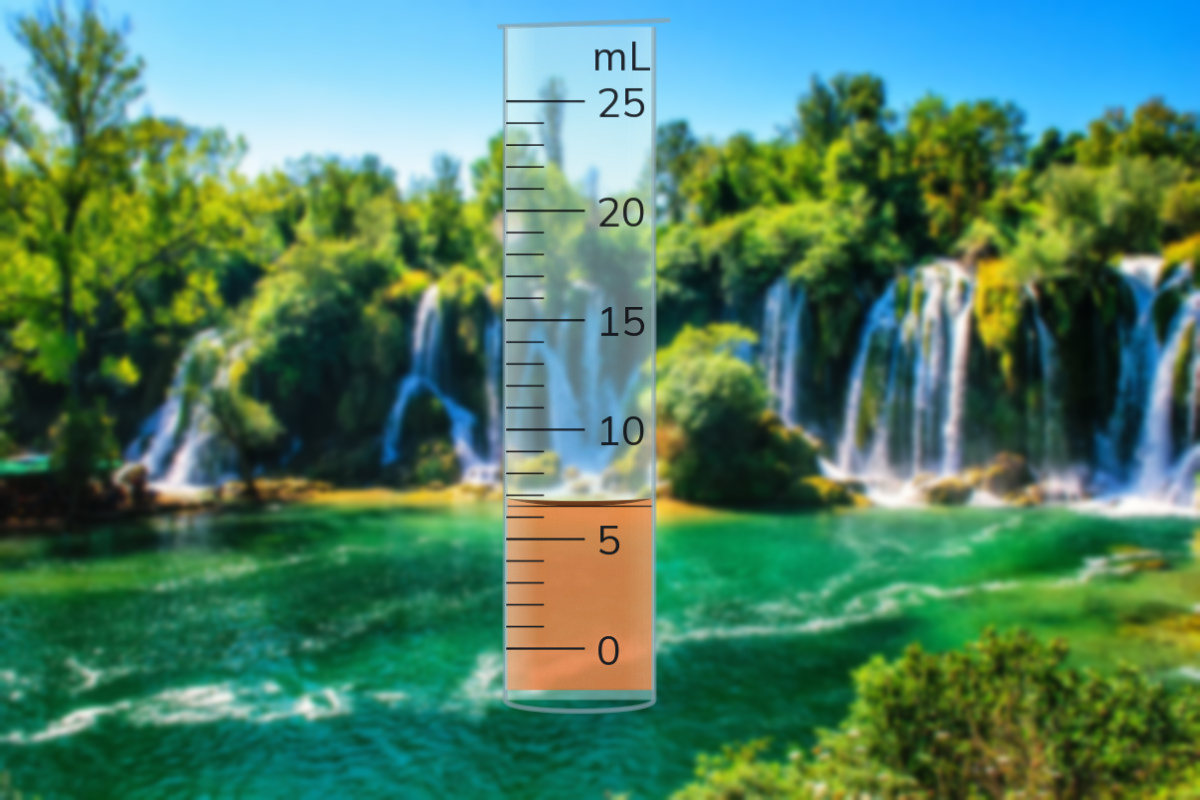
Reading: 6.5; mL
